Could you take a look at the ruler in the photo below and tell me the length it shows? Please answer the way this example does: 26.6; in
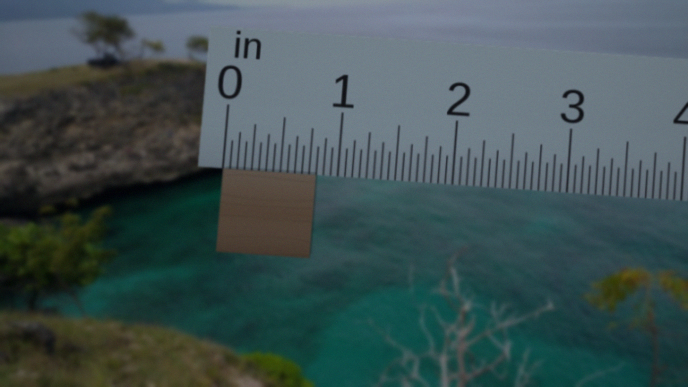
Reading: 0.8125; in
